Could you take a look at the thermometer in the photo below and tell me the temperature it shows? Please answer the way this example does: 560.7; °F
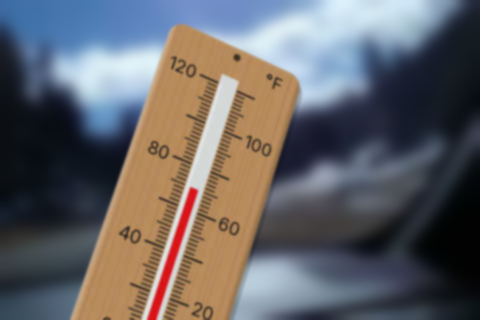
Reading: 70; °F
